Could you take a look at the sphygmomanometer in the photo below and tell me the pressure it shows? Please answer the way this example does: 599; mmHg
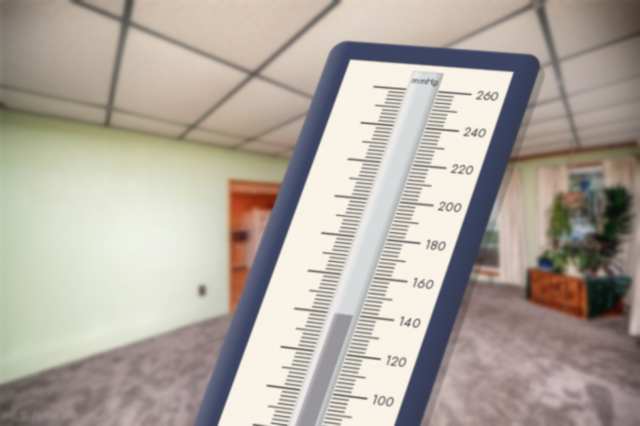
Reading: 140; mmHg
